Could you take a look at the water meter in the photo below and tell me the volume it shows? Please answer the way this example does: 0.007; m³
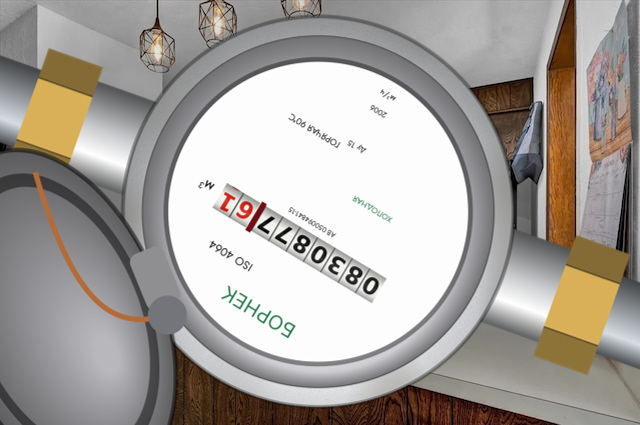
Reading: 830877.61; m³
